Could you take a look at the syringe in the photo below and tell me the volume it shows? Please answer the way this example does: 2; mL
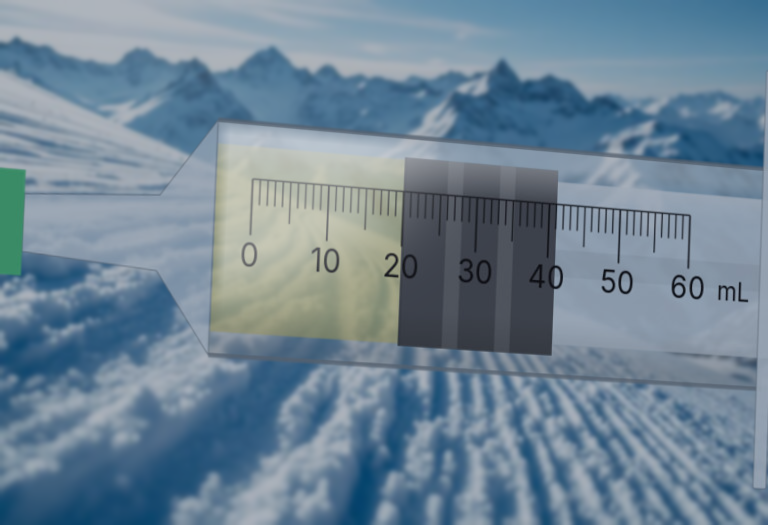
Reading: 20; mL
